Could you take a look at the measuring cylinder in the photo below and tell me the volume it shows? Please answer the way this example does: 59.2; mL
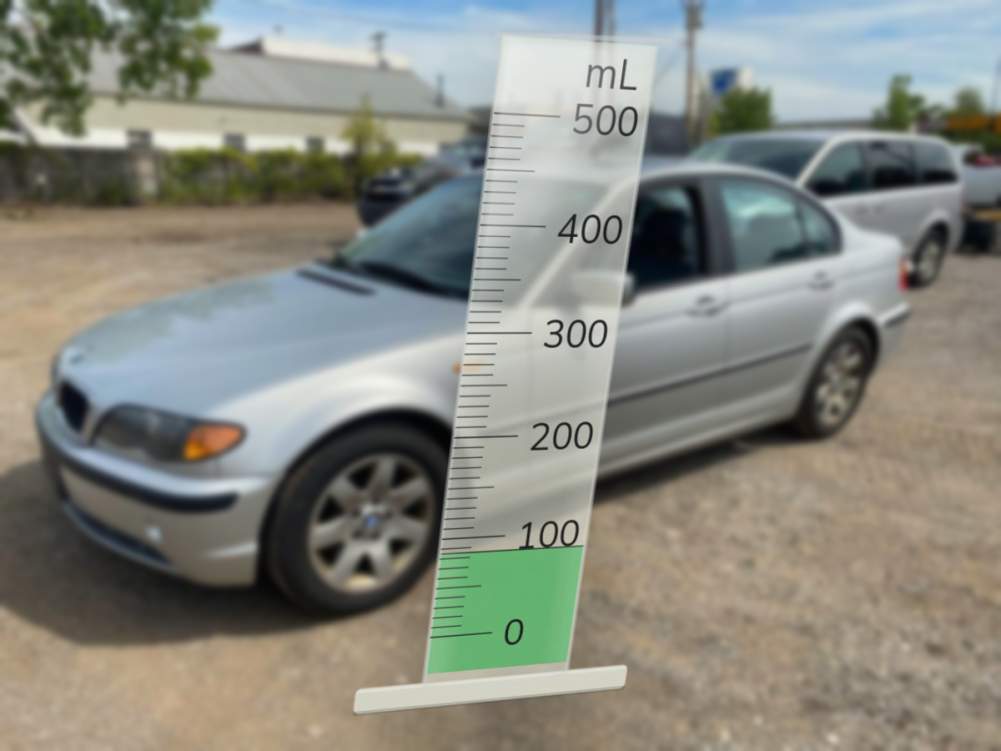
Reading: 85; mL
